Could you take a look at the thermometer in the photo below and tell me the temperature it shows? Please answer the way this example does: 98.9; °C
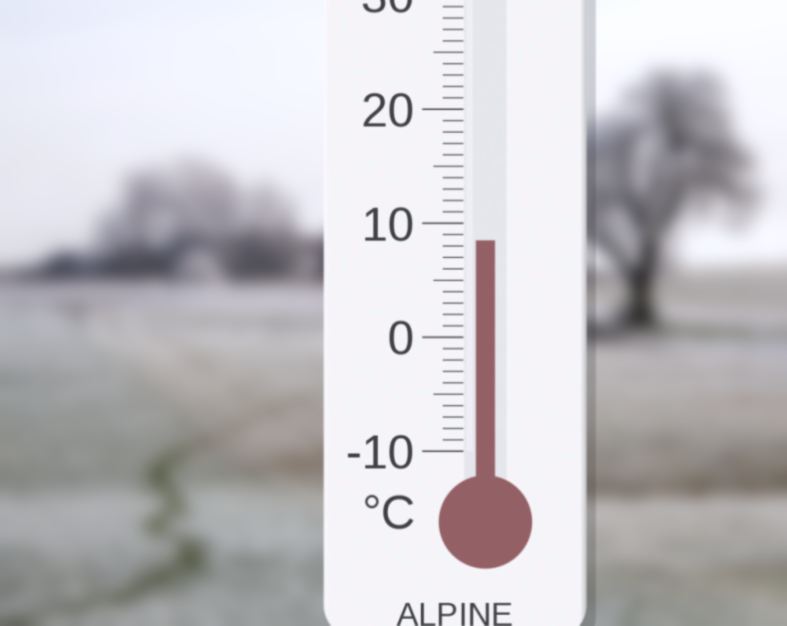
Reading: 8.5; °C
